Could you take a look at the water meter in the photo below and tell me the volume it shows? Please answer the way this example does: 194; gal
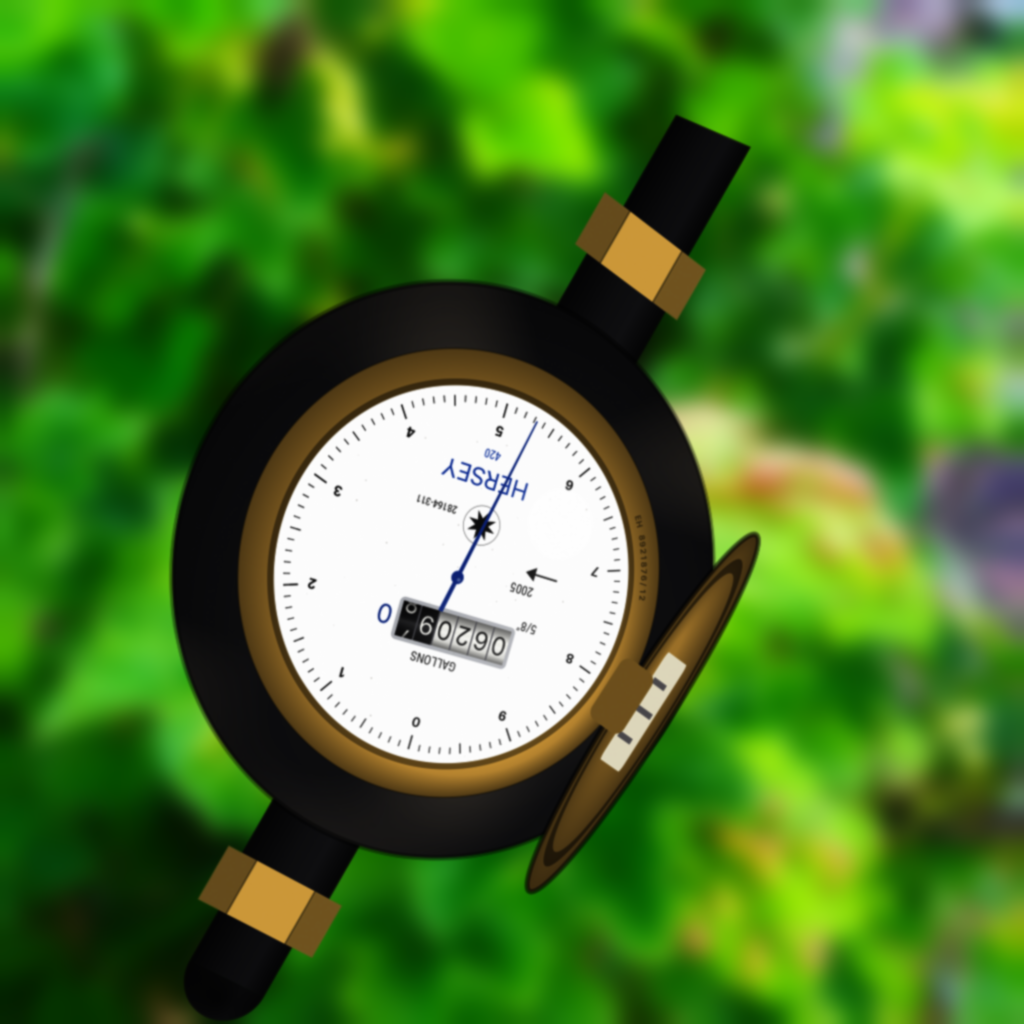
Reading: 620975.3; gal
